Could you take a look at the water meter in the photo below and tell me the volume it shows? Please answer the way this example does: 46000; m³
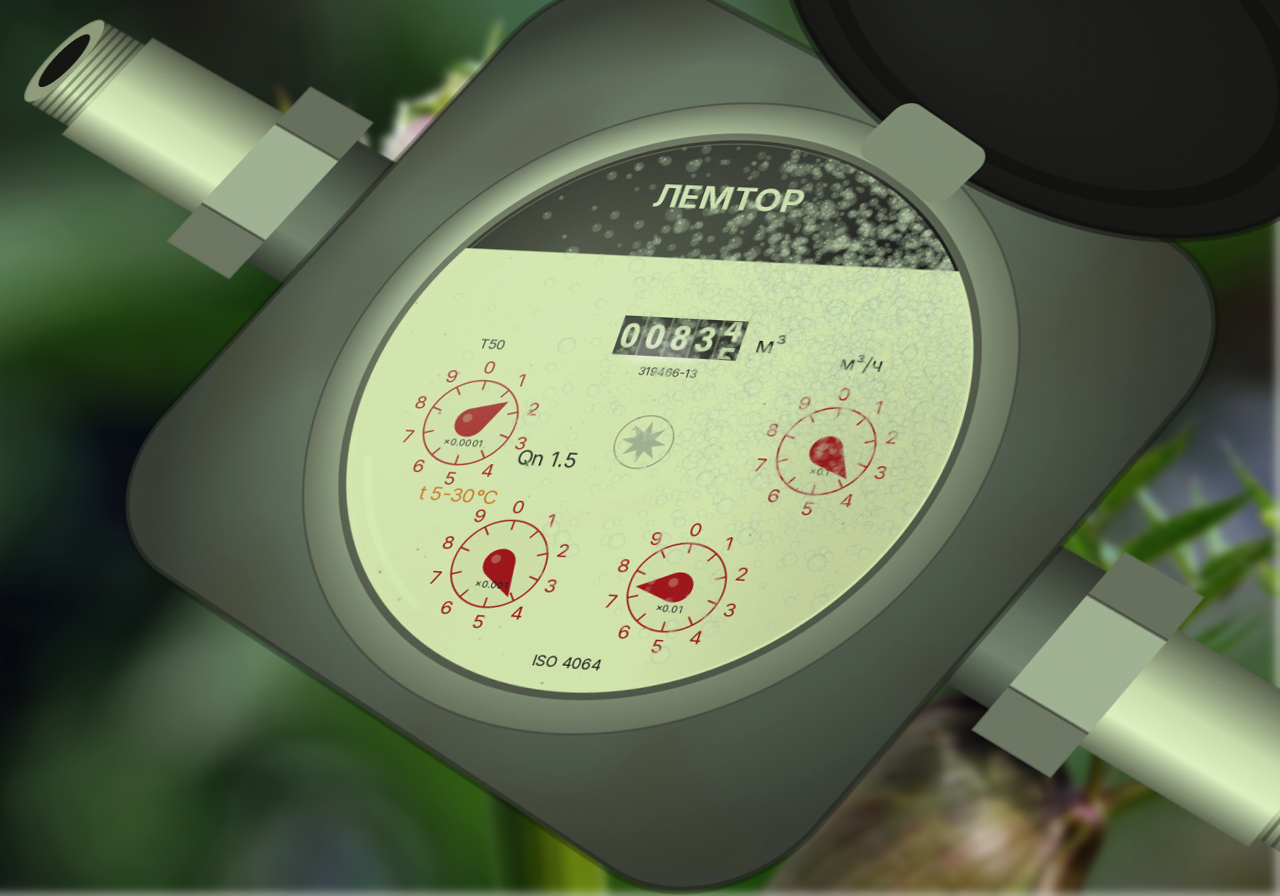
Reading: 834.3741; m³
